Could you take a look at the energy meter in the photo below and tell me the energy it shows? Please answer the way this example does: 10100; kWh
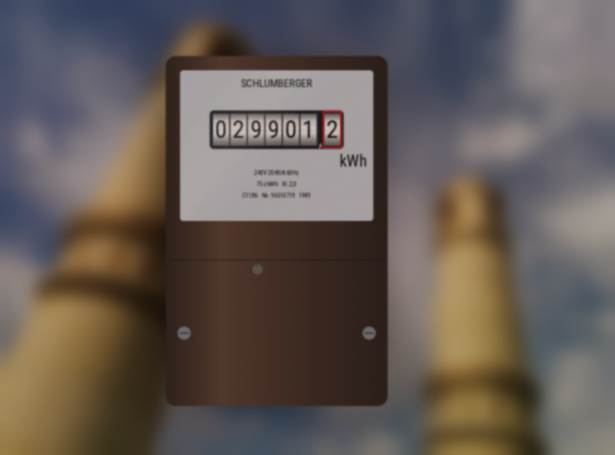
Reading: 29901.2; kWh
